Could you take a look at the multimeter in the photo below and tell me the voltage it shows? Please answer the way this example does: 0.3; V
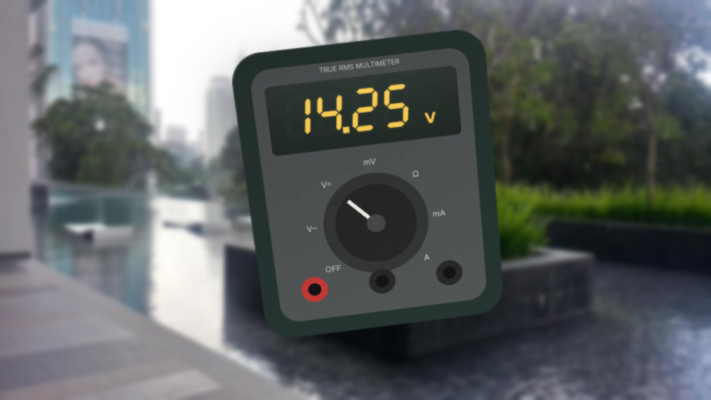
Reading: 14.25; V
